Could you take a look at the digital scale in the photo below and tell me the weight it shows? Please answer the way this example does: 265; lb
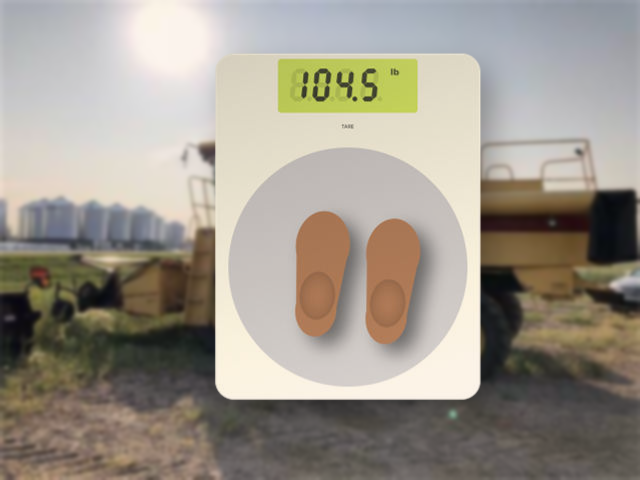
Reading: 104.5; lb
